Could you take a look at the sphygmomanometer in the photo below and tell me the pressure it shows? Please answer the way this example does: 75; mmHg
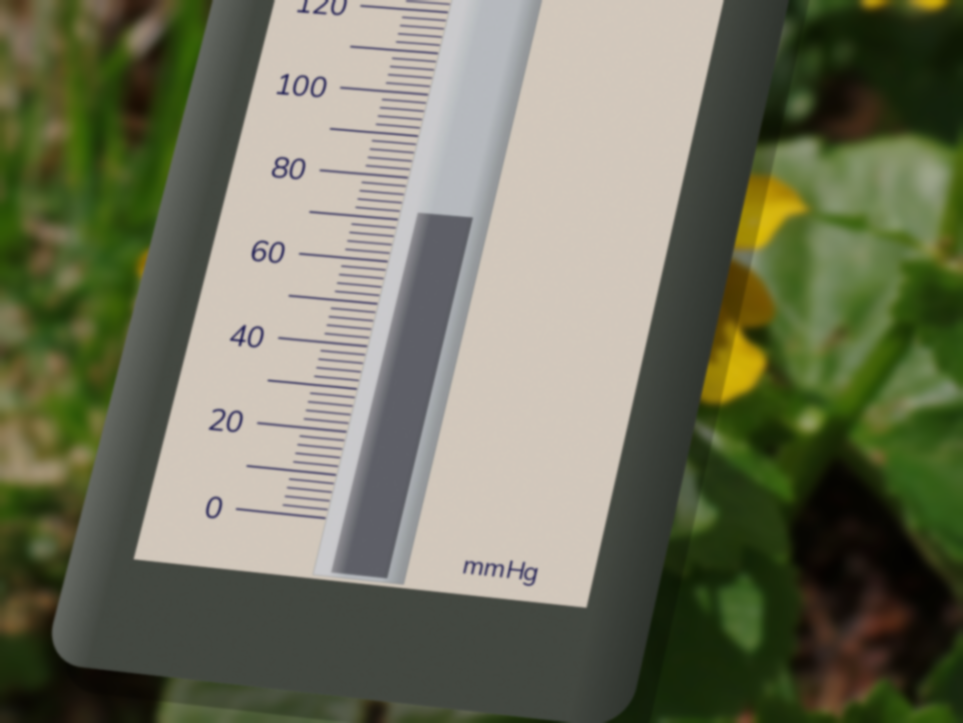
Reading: 72; mmHg
